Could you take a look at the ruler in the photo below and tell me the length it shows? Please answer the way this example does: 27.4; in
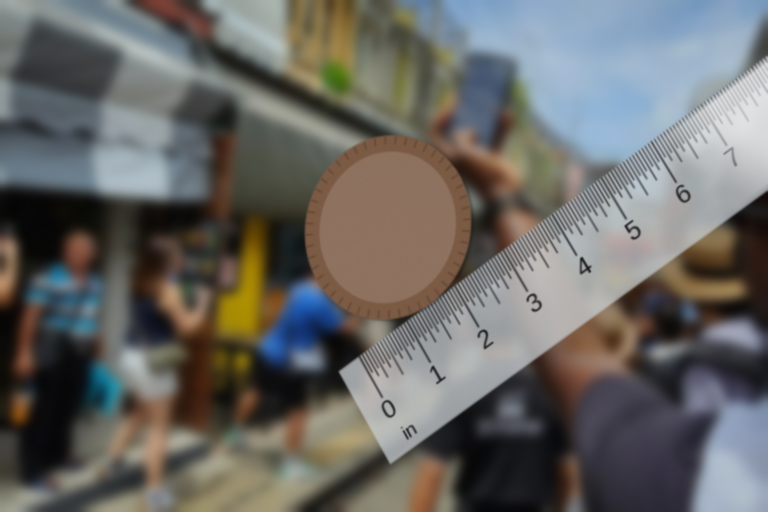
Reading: 3; in
